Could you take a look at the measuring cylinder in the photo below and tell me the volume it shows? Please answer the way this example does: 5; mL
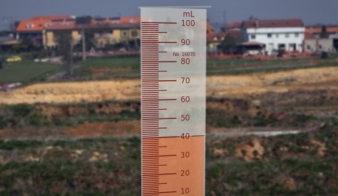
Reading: 40; mL
